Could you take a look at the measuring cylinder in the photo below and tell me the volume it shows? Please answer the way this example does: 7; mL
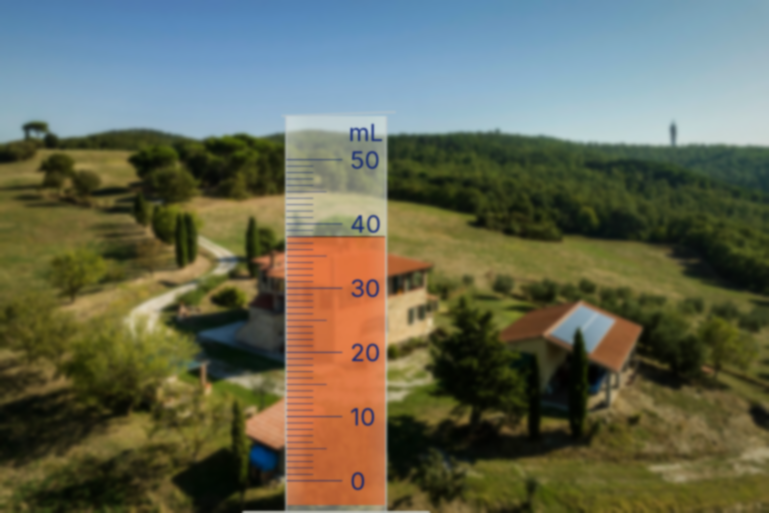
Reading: 38; mL
